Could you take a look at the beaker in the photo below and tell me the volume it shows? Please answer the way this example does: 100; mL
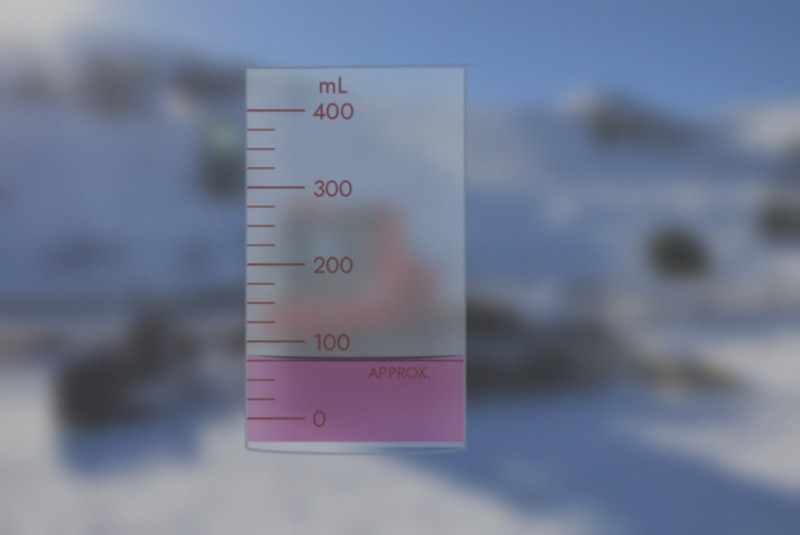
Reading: 75; mL
